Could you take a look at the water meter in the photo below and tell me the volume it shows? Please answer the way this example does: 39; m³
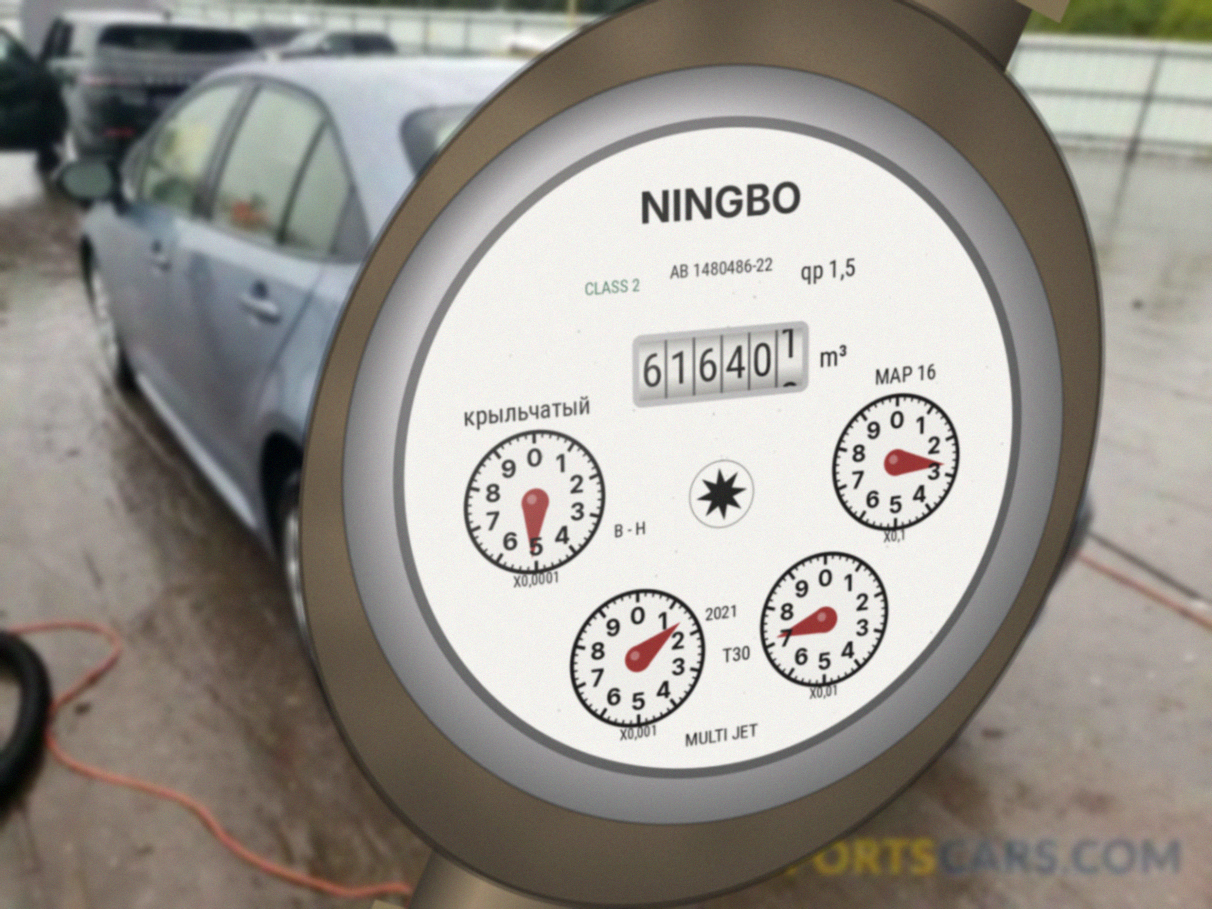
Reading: 616401.2715; m³
